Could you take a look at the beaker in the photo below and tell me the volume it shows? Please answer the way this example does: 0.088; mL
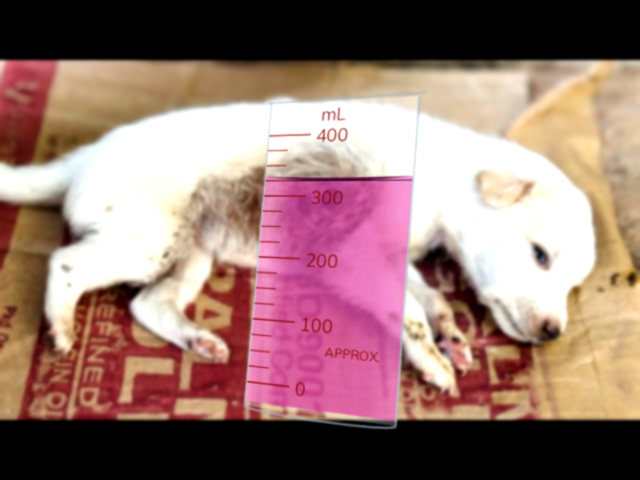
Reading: 325; mL
